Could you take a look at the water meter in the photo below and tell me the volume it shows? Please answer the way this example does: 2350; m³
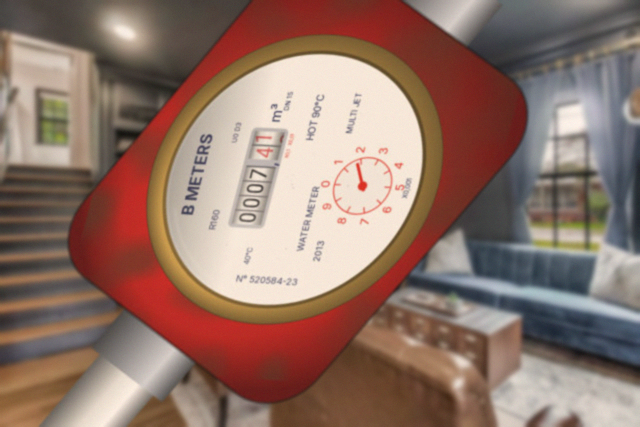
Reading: 7.411; m³
